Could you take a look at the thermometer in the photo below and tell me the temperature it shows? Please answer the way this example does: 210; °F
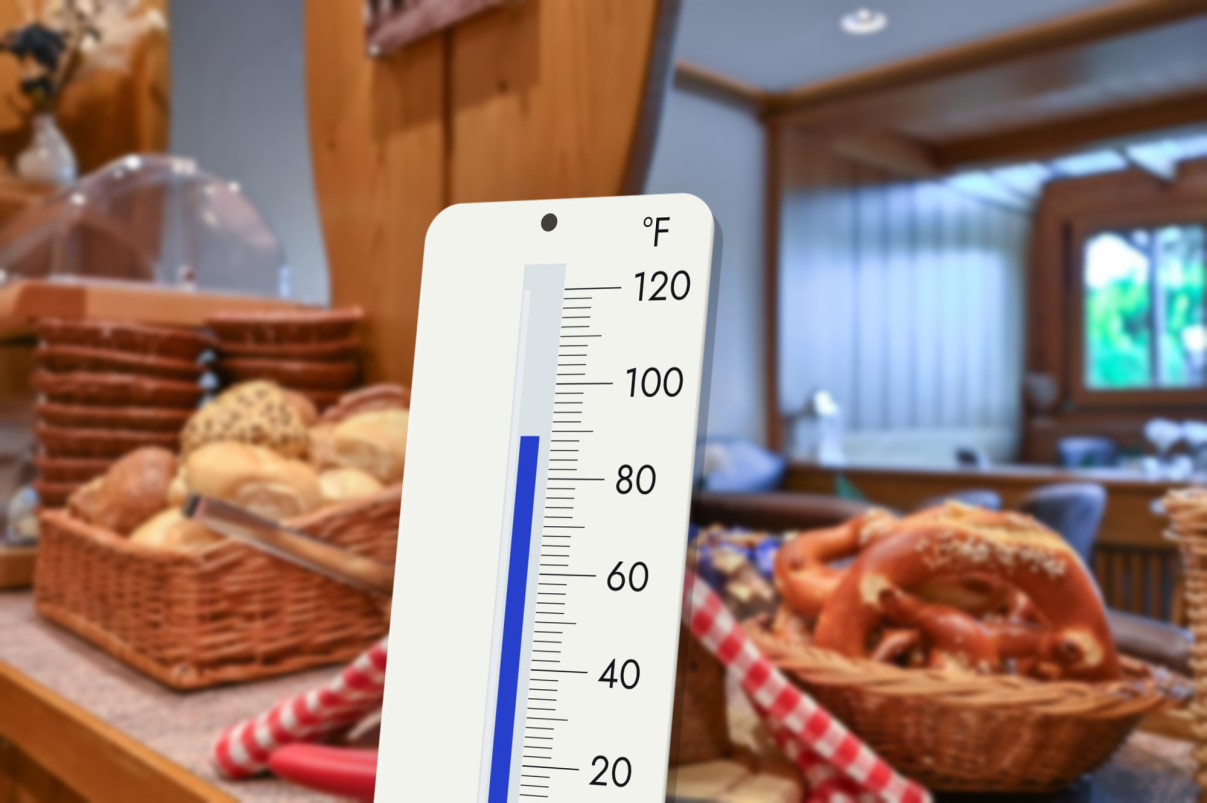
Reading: 89; °F
